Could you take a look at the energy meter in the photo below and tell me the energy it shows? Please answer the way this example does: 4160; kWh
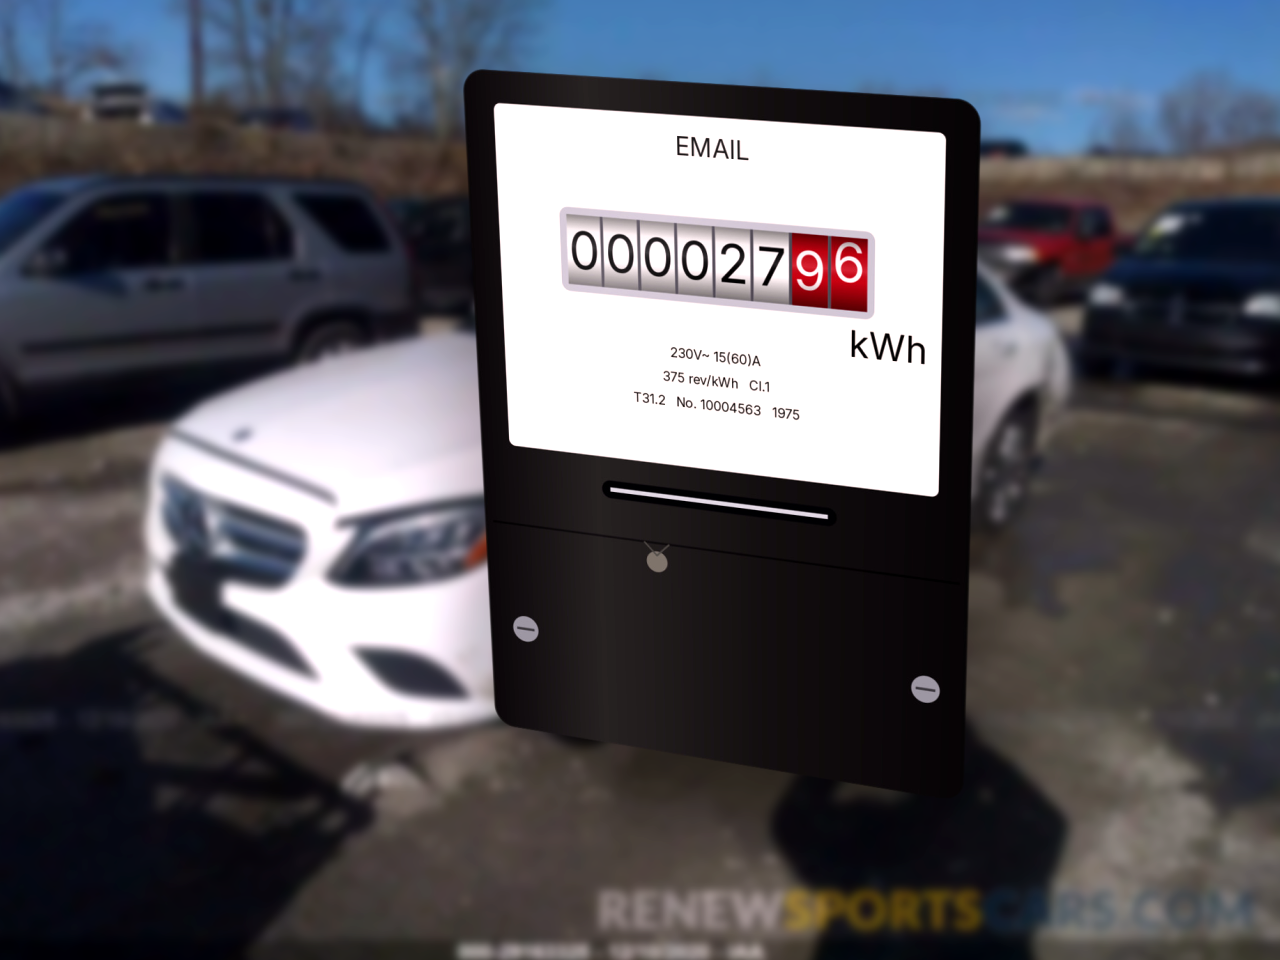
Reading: 27.96; kWh
